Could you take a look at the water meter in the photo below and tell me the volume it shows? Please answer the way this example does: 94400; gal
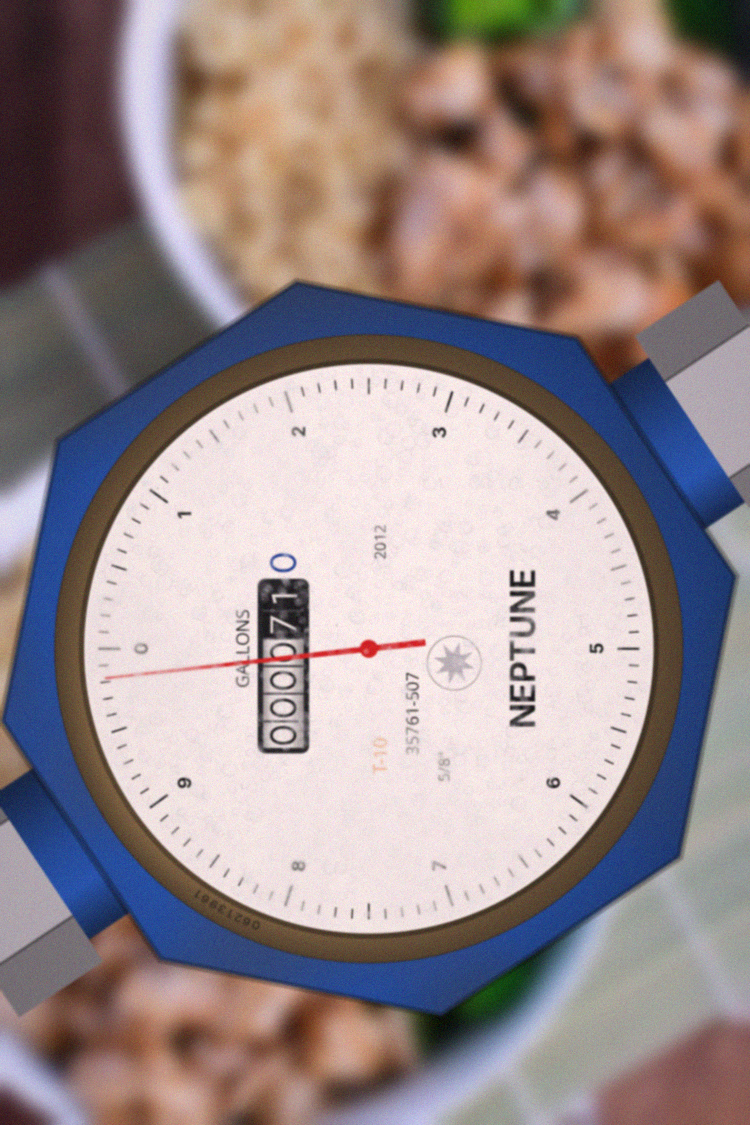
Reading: 709.8; gal
